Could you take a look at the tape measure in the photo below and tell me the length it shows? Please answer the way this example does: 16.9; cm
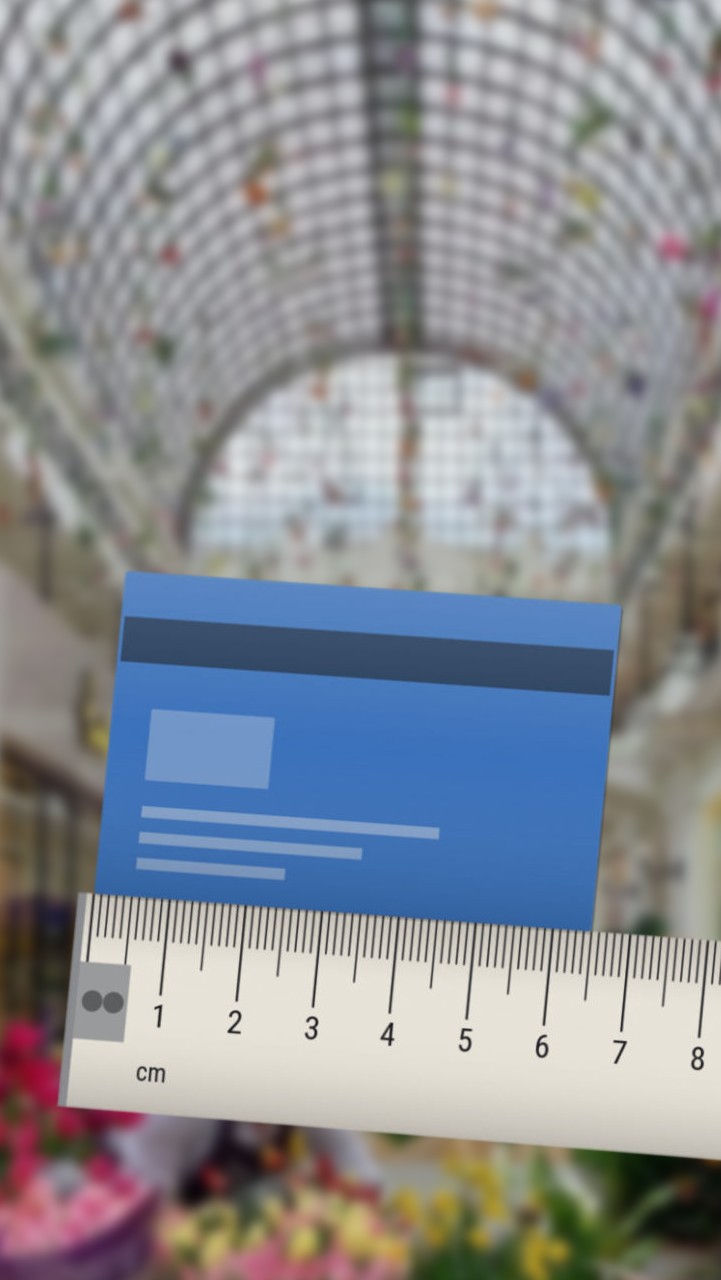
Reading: 6.5; cm
